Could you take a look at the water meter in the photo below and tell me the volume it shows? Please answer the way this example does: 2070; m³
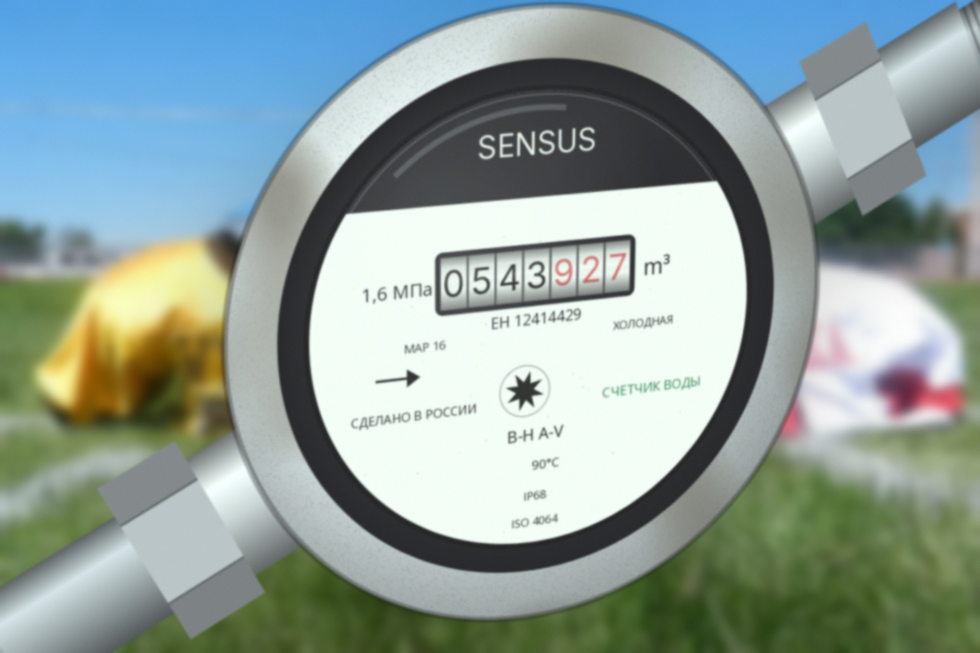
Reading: 543.927; m³
